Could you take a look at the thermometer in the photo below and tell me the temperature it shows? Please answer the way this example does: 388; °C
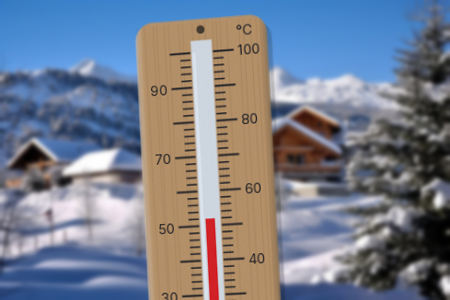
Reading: 52; °C
